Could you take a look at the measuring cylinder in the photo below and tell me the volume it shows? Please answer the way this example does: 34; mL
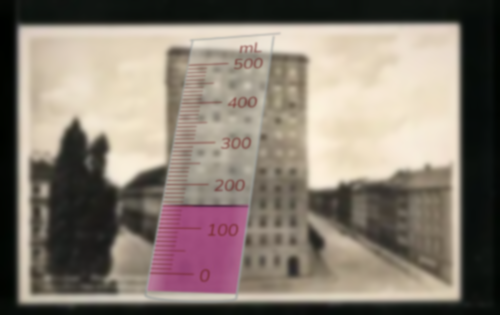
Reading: 150; mL
